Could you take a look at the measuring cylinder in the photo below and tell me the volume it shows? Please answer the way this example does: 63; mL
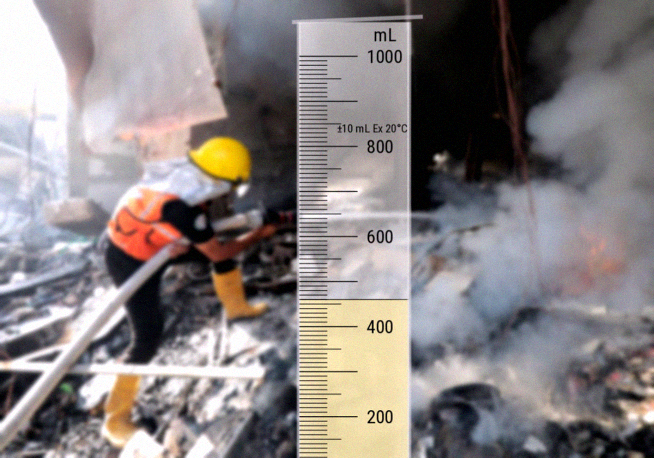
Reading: 460; mL
